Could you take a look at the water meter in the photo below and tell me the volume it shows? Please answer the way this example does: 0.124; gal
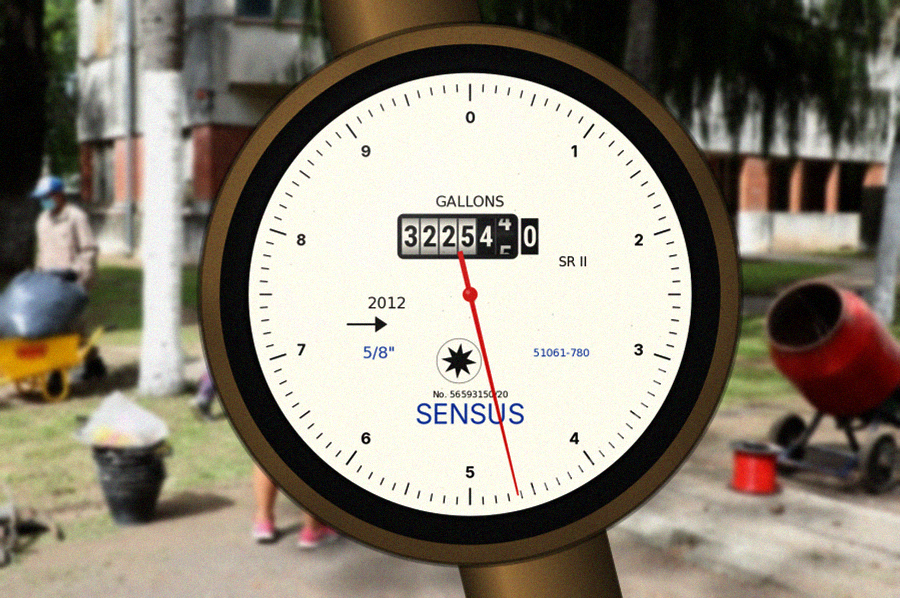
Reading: 3225444.6; gal
